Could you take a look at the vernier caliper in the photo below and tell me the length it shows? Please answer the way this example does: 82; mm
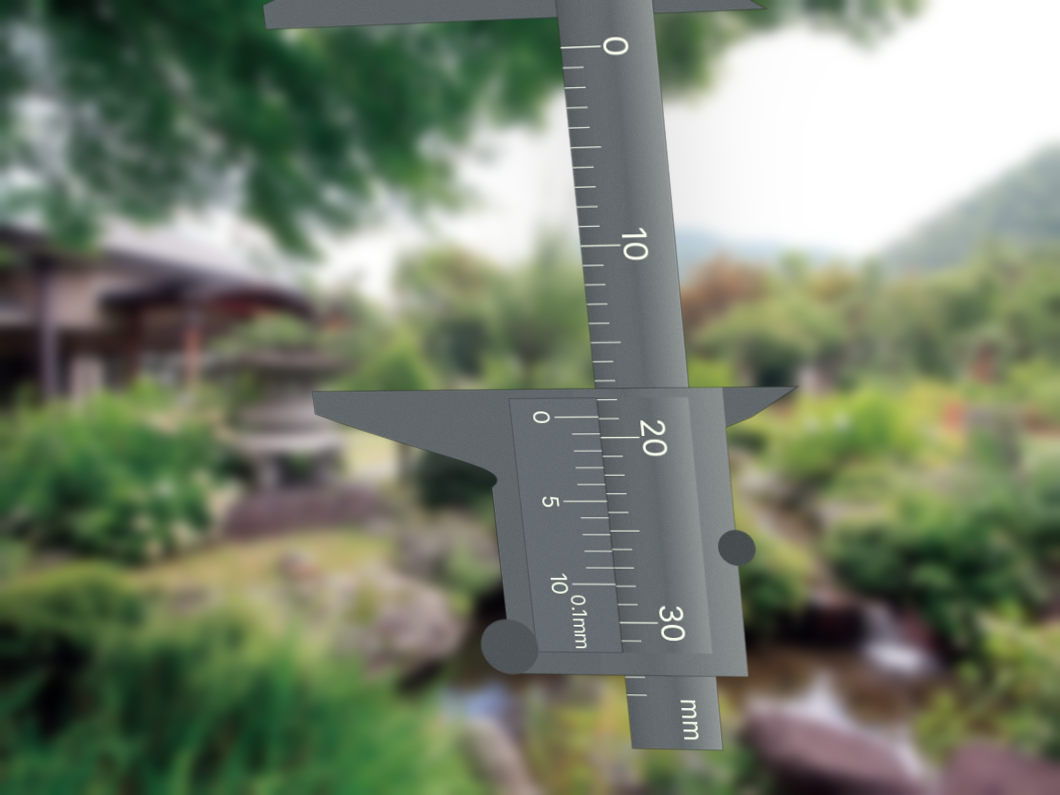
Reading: 18.9; mm
